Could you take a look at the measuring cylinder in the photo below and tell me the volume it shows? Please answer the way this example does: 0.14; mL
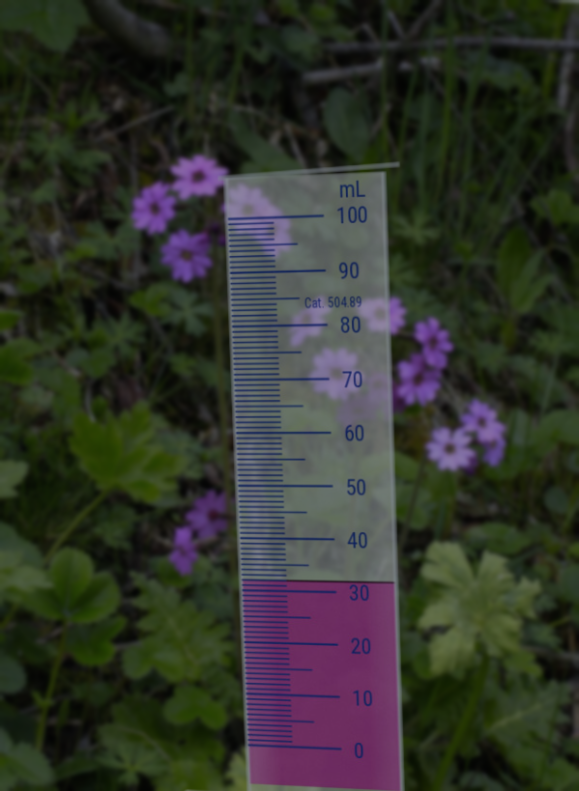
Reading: 32; mL
